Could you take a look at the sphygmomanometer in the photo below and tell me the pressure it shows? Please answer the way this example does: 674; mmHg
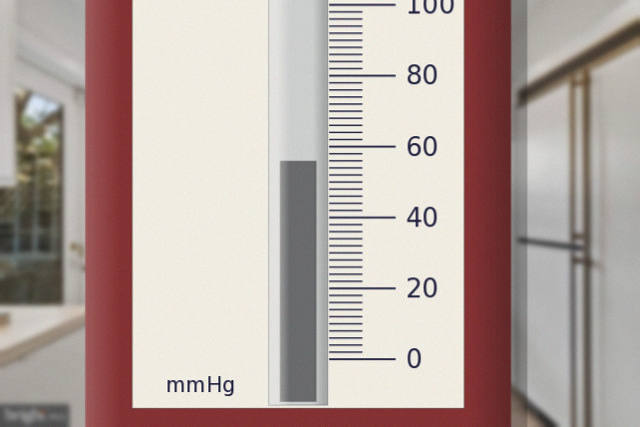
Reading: 56; mmHg
